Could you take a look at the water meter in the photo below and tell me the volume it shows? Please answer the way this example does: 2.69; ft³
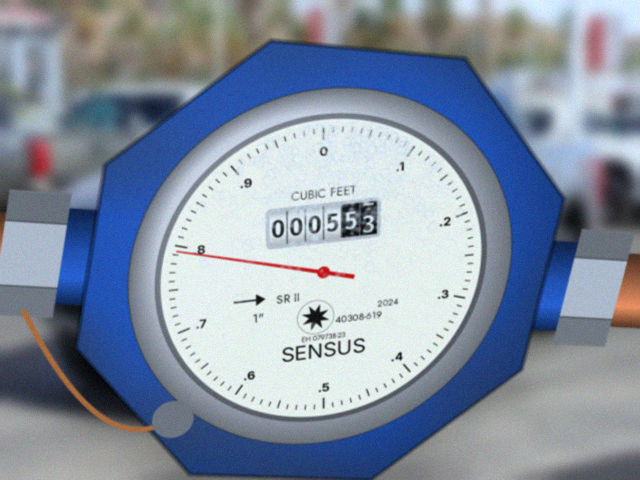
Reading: 552.79; ft³
